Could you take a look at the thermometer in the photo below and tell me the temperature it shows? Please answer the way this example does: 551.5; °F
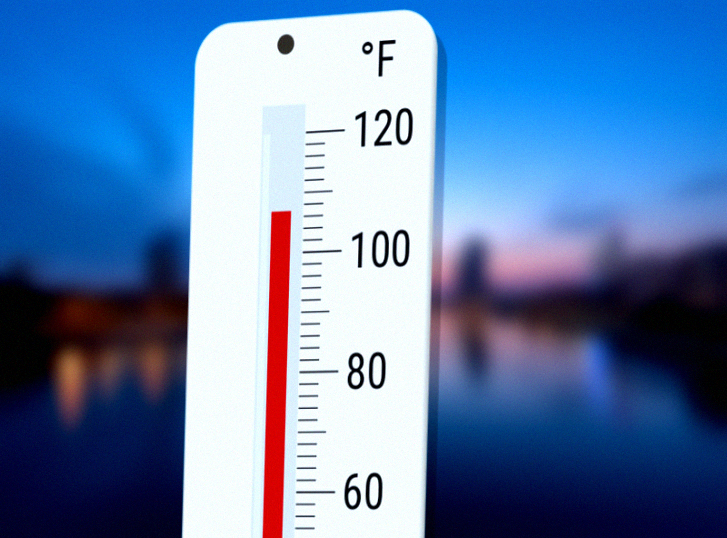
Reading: 107; °F
